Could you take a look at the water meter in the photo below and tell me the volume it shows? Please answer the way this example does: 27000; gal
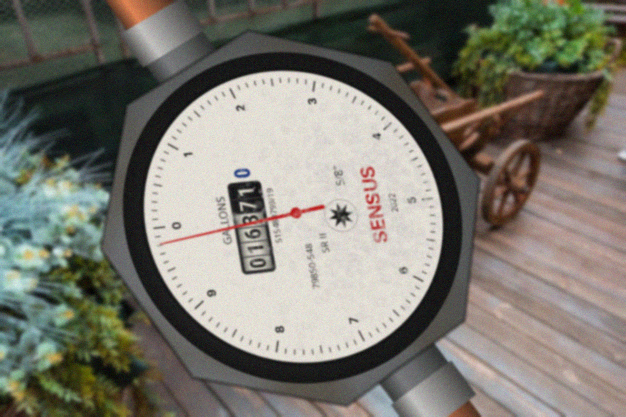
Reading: 163709.8; gal
